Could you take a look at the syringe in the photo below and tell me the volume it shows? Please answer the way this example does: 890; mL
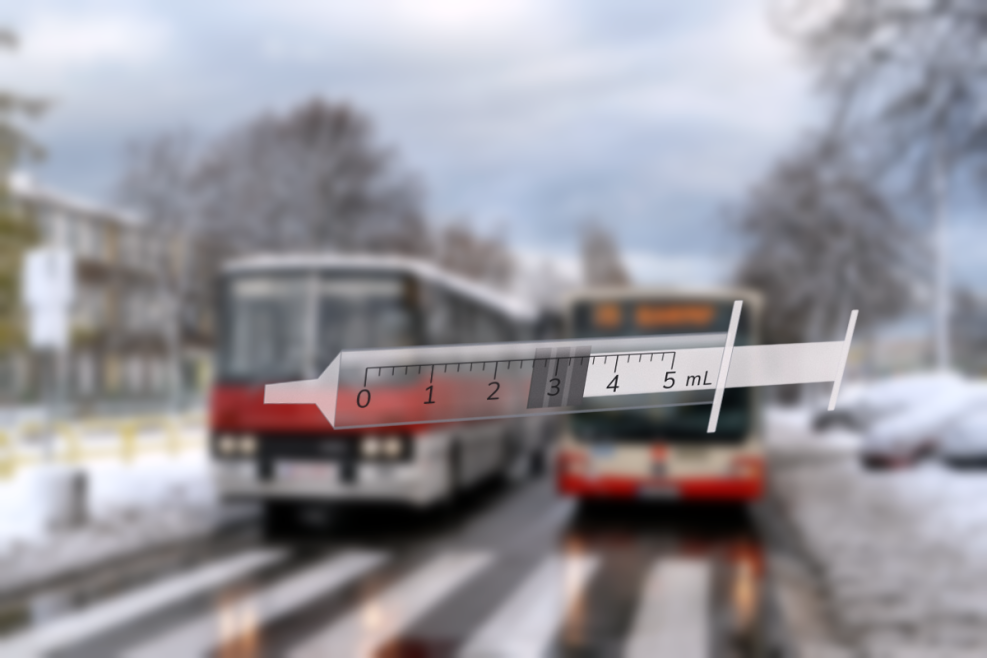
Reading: 2.6; mL
